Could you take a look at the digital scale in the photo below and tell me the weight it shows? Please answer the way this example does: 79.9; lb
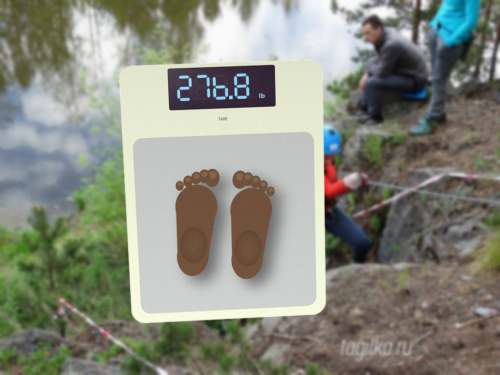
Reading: 276.8; lb
